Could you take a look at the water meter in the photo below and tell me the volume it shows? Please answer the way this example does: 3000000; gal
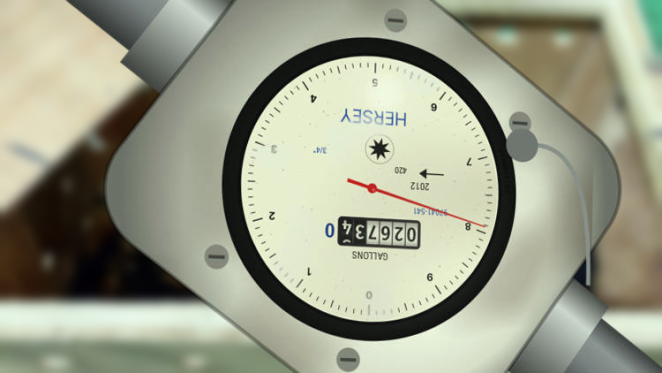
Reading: 267337.9; gal
